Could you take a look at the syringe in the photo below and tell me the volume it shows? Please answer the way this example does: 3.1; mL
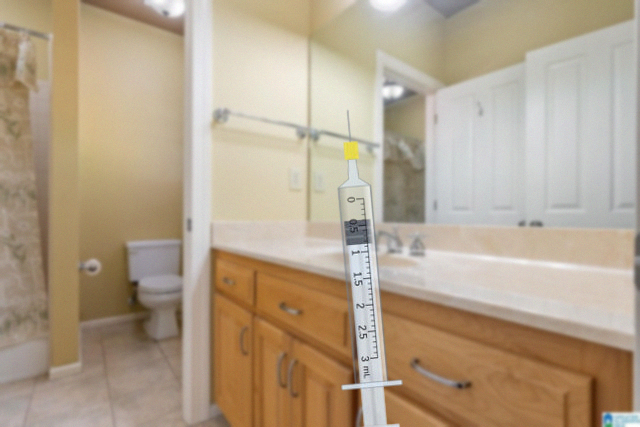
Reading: 0.4; mL
